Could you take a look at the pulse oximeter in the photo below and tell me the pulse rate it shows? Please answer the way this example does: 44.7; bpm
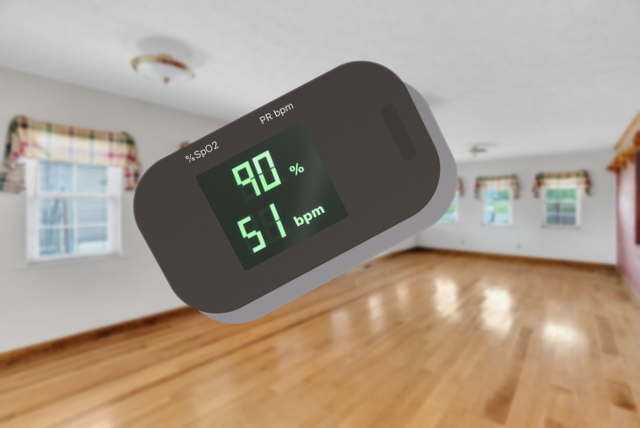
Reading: 51; bpm
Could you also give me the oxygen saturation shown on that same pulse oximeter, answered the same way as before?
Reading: 90; %
